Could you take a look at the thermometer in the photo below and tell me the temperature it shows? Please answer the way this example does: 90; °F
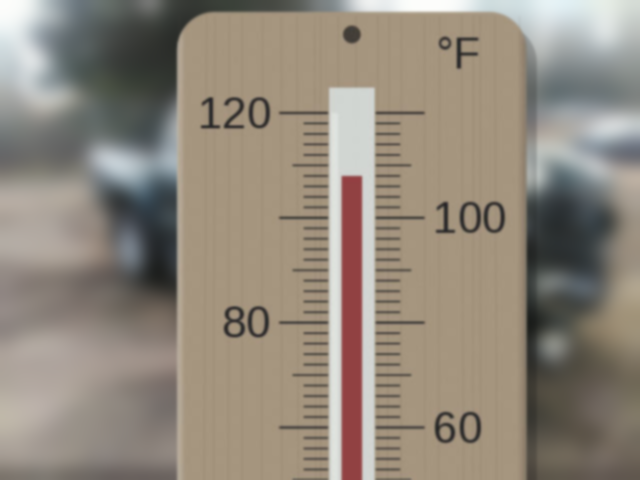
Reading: 108; °F
